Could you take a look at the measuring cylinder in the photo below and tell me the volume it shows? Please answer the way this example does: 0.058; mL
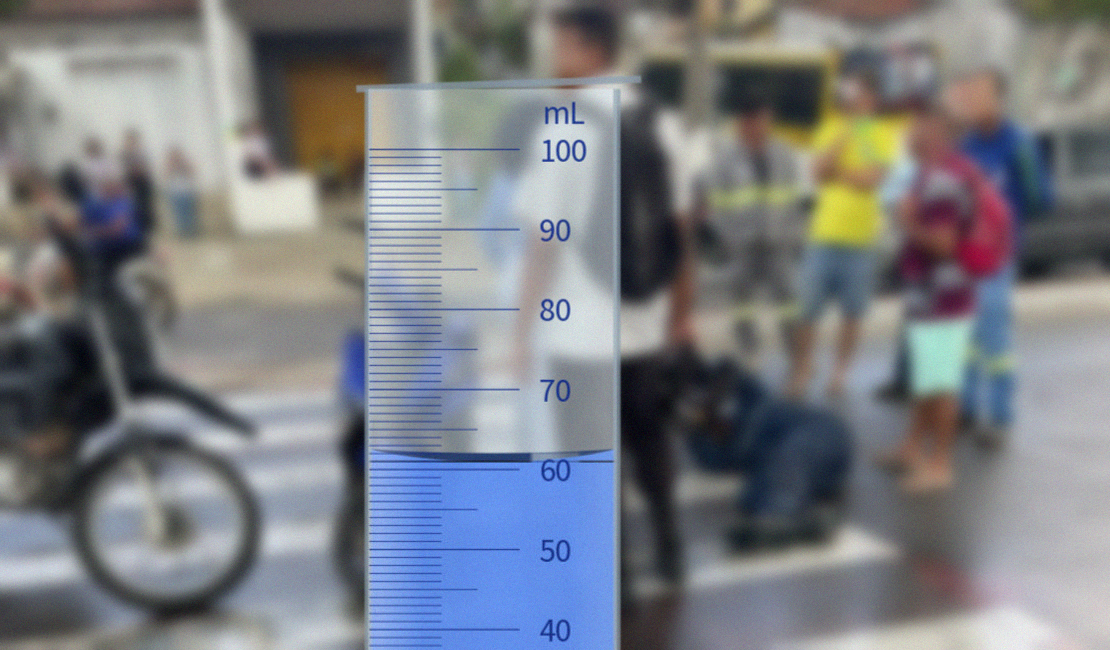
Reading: 61; mL
